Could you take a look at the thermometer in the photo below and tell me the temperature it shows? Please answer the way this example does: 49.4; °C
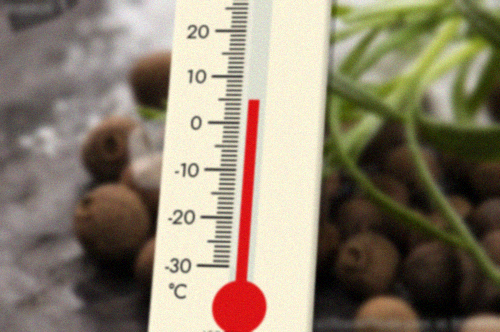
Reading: 5; °C
